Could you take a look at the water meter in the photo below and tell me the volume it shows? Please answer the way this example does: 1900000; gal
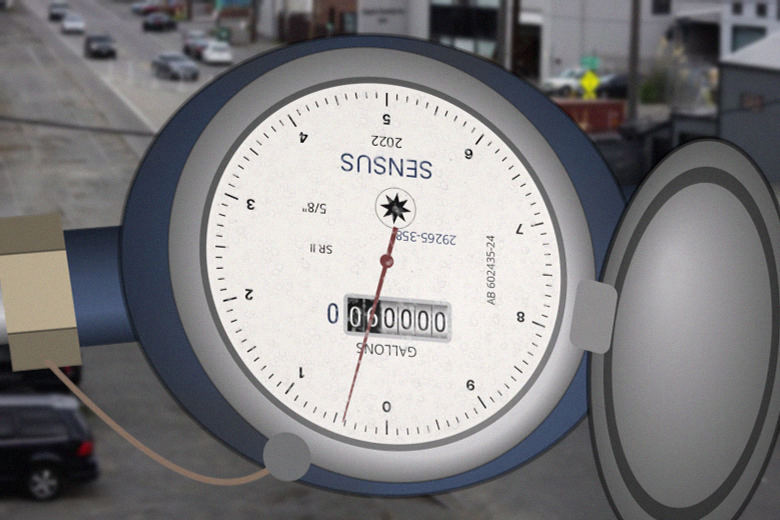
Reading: 900.4; gal
